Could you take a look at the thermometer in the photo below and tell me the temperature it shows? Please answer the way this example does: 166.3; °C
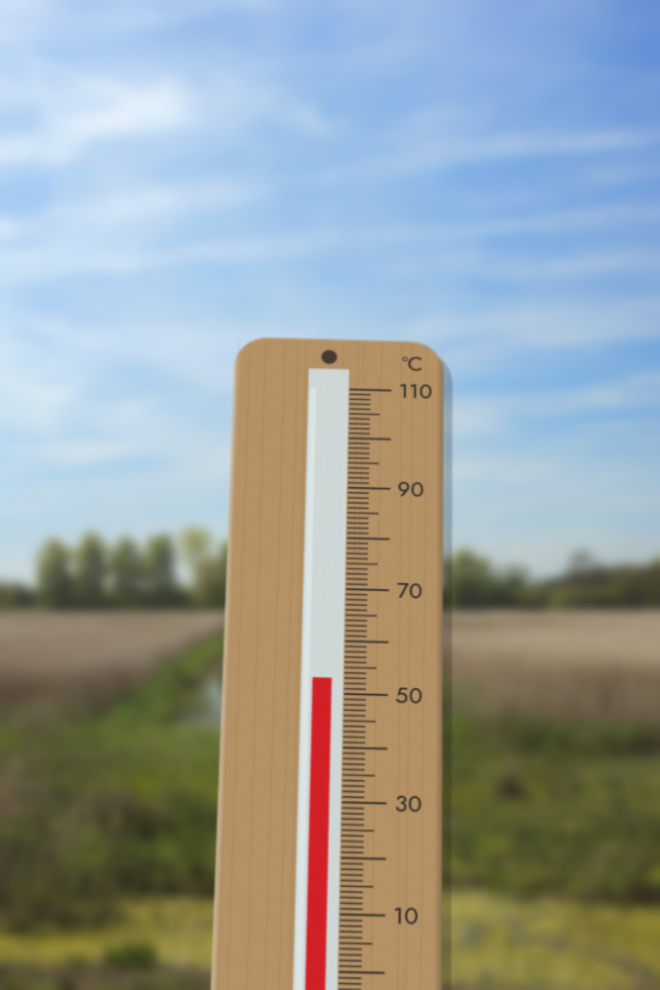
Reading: 53; °C
